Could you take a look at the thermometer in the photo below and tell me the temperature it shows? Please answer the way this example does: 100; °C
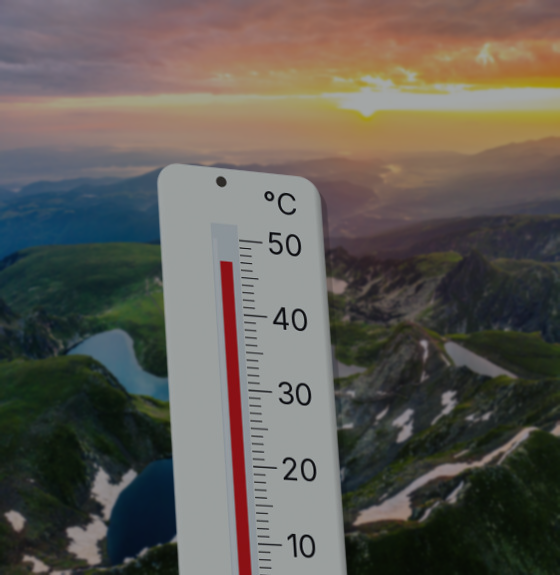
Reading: 47; °C
